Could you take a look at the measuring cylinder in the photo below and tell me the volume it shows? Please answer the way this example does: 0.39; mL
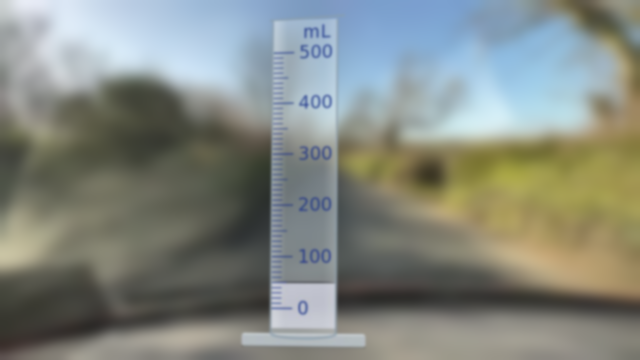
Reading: 50; mL
